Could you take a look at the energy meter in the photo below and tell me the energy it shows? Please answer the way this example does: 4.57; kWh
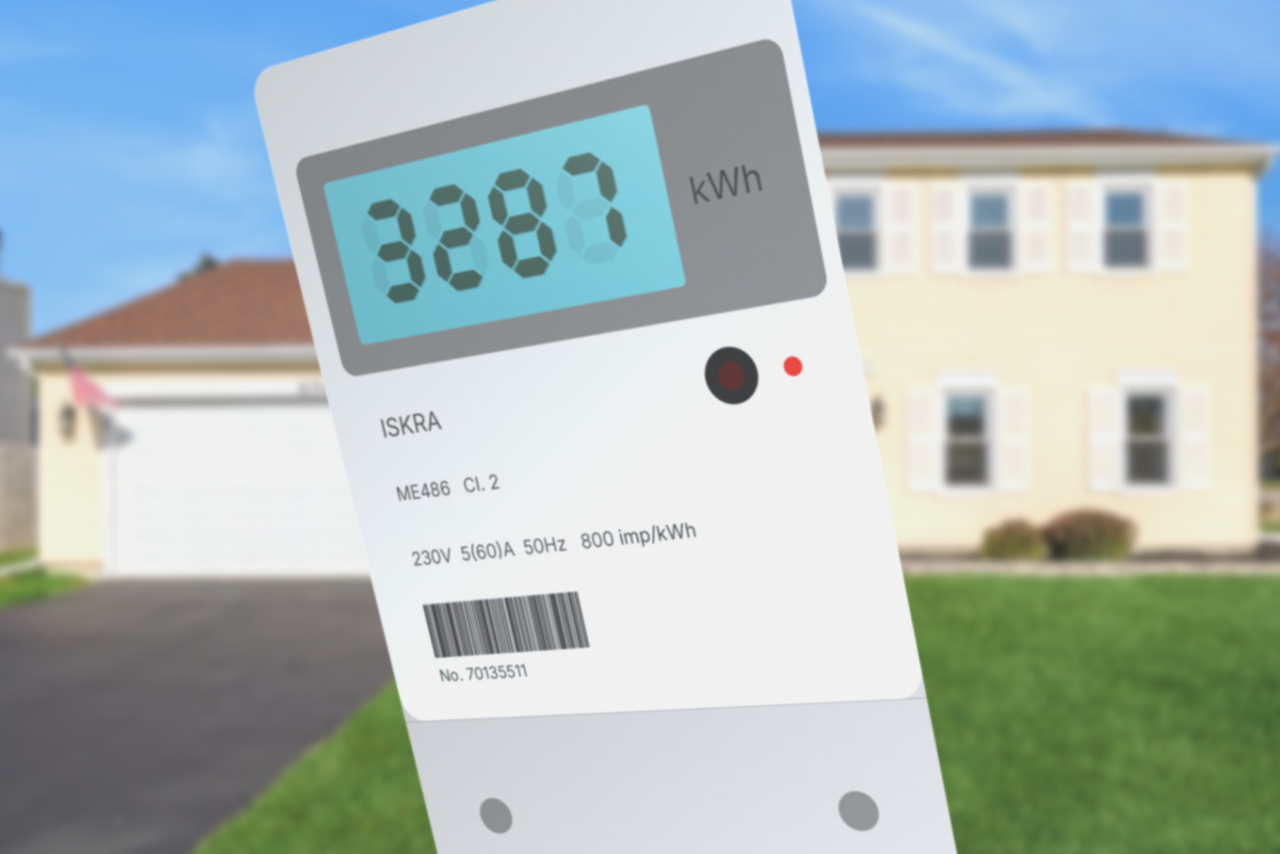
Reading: 3287; kWh
